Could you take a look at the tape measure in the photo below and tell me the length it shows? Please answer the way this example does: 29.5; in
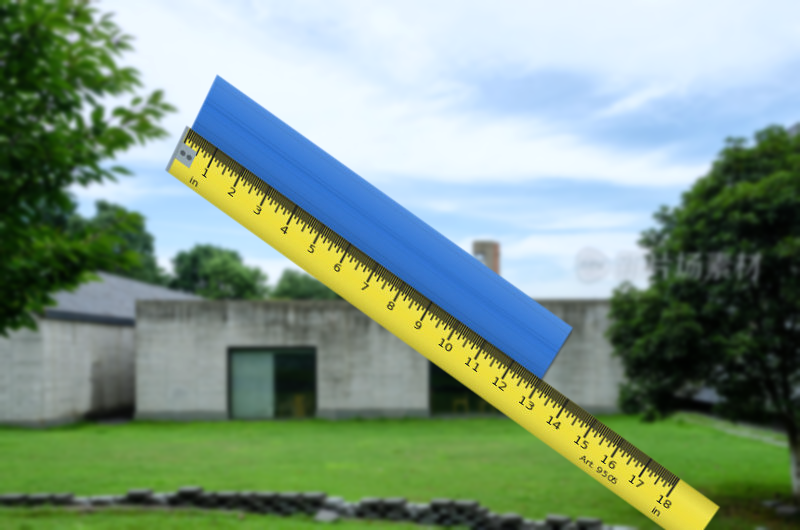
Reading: 13; in
